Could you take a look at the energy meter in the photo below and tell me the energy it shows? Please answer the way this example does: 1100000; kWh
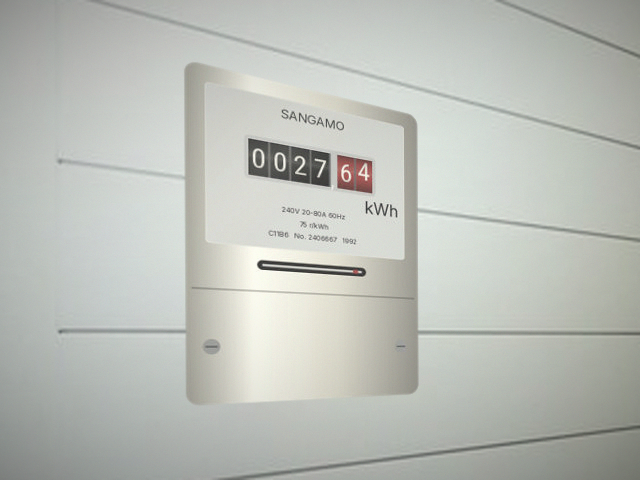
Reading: 27.64; kWh
